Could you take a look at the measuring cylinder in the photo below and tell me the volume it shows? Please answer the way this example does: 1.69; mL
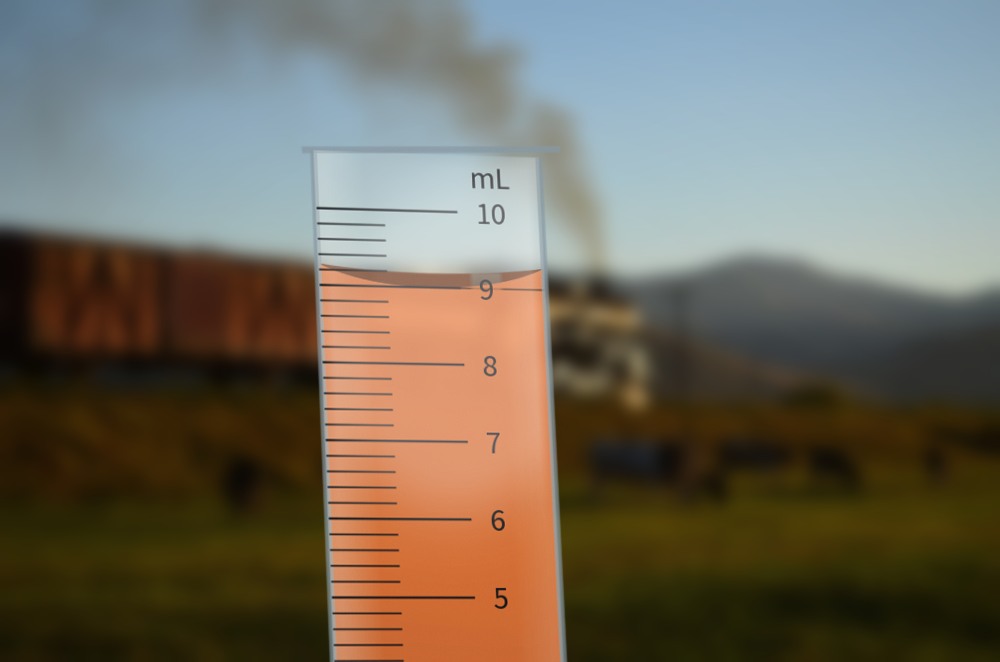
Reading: 9; mL
